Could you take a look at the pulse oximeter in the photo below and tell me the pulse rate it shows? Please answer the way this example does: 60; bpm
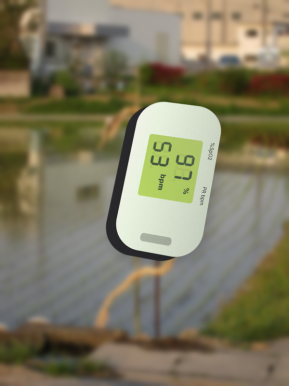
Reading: 53; bpm
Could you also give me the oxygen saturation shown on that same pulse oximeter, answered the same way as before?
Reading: 97; %
